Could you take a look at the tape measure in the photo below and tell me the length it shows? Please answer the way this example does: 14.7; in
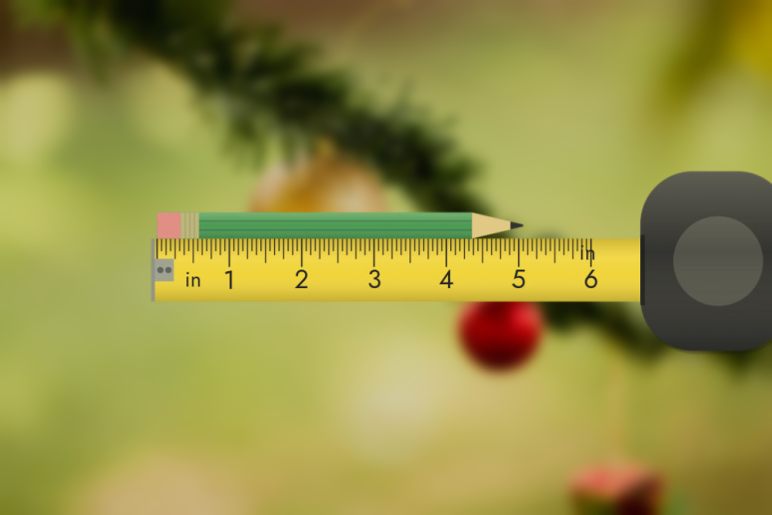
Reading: 5.0625; in
